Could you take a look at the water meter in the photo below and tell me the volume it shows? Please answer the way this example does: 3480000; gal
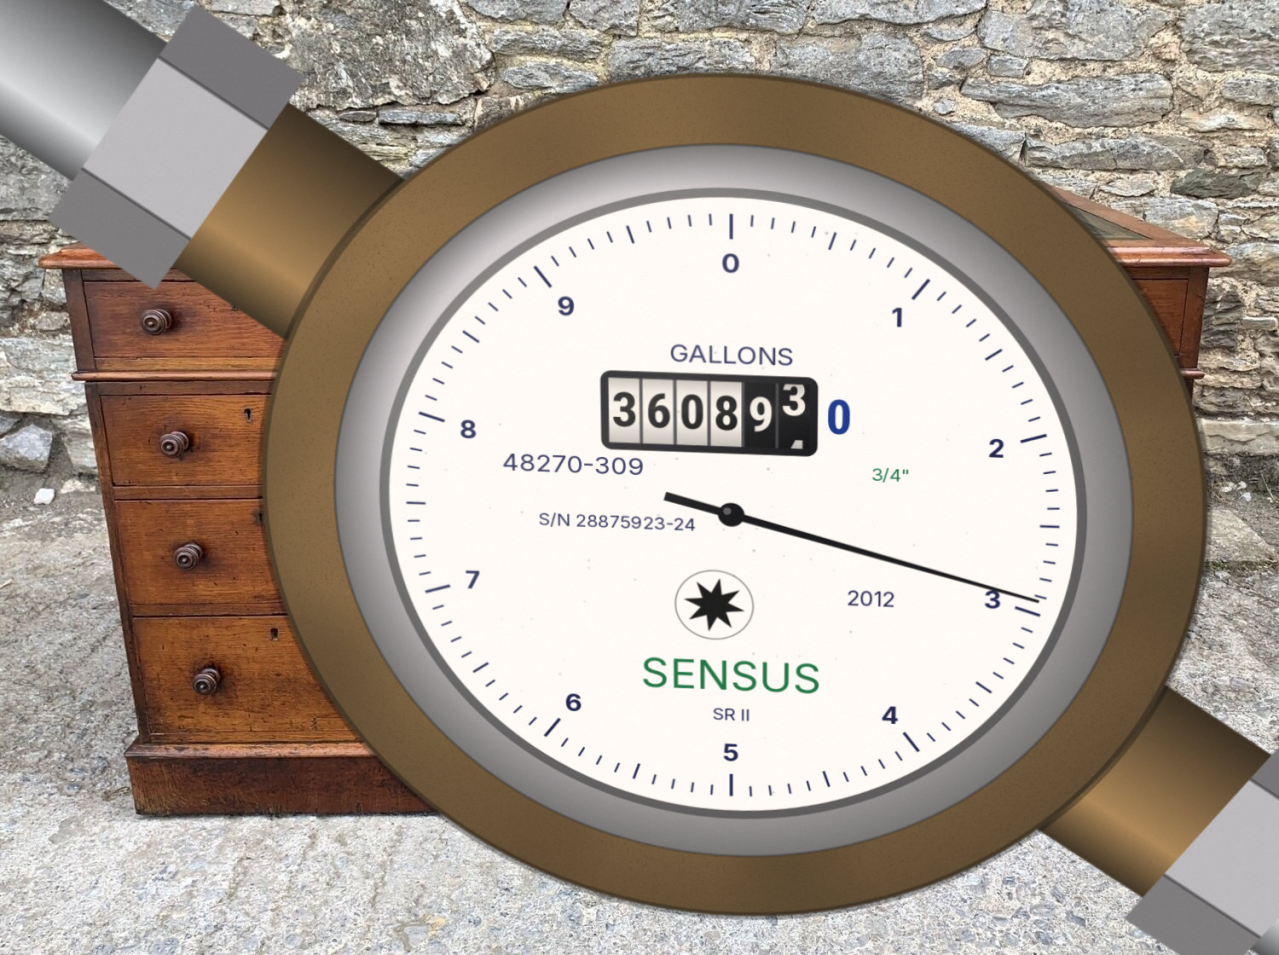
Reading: 3608932.9; gal
